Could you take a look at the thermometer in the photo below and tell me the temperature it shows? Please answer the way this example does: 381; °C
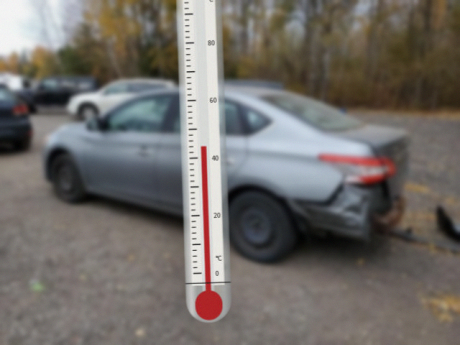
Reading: 44; °C
